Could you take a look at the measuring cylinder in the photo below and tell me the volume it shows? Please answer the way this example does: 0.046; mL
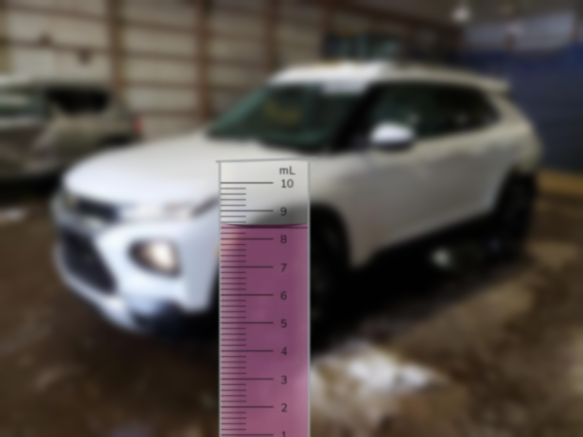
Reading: 8.4; mL
